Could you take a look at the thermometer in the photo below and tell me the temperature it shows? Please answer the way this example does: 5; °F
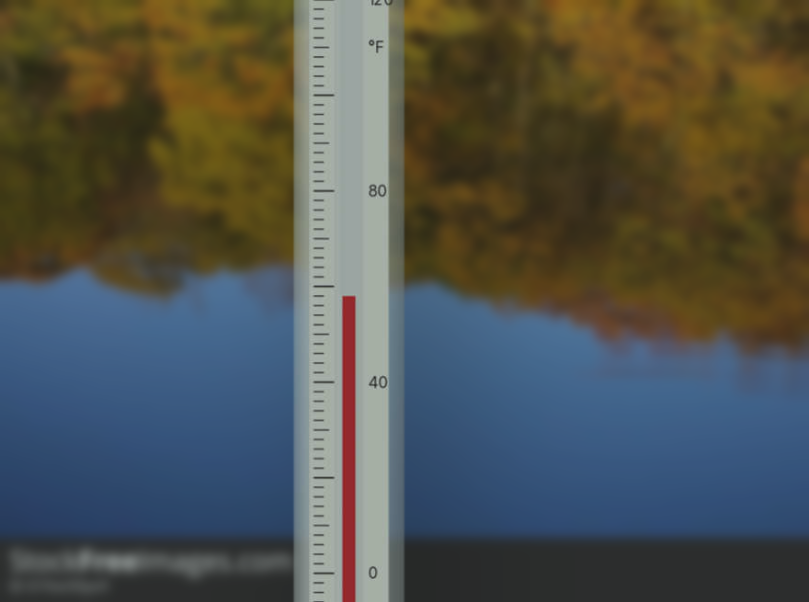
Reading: 58; °F
